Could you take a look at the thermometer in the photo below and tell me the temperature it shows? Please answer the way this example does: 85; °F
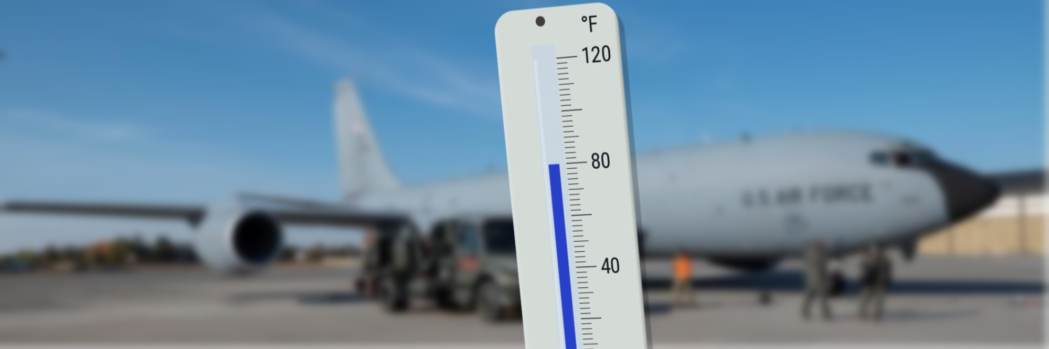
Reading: 80; °F
